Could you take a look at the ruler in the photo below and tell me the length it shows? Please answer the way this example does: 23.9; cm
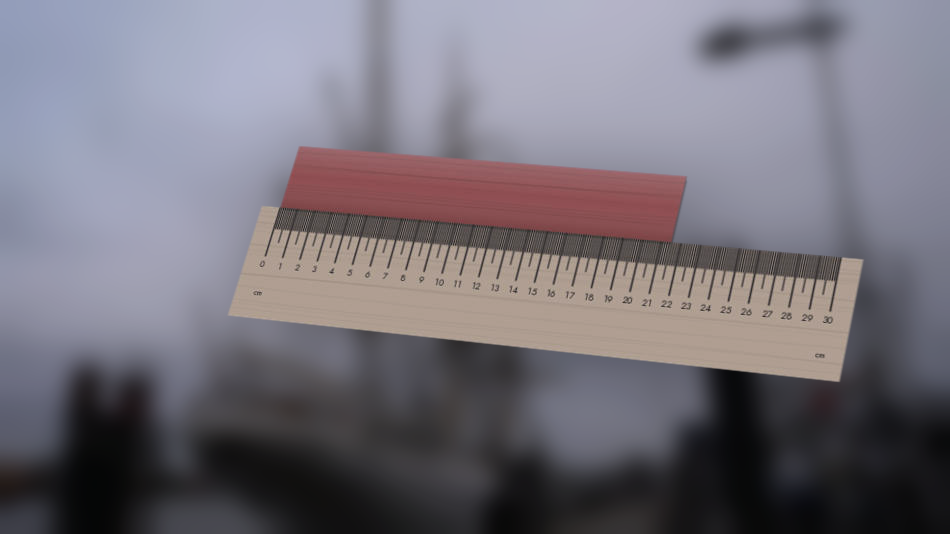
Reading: 21.5; cm
